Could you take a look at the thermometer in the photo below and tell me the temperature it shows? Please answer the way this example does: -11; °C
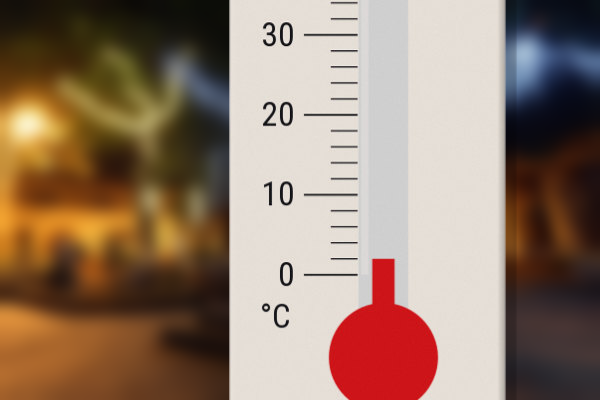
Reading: 2; °C
